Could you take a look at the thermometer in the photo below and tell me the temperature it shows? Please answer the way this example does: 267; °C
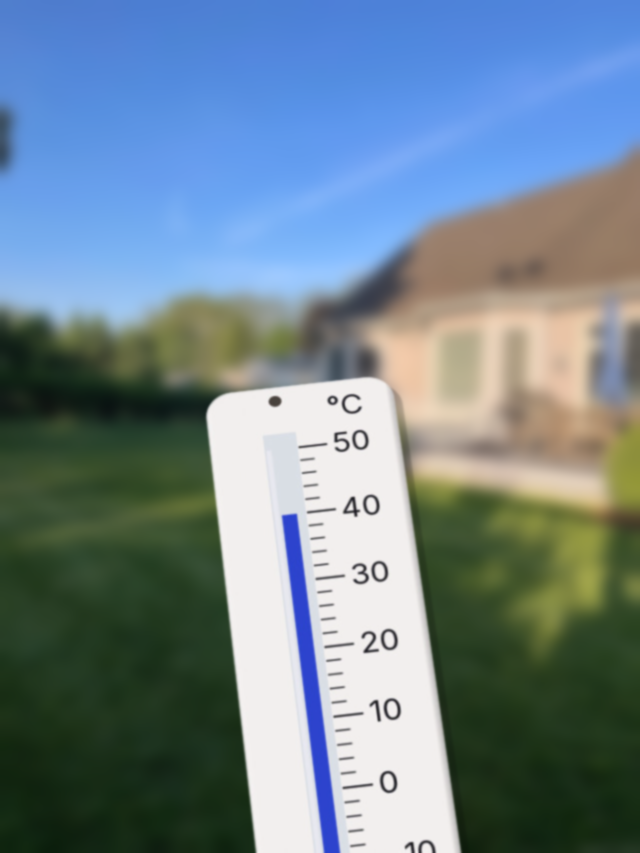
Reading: 40; °C
